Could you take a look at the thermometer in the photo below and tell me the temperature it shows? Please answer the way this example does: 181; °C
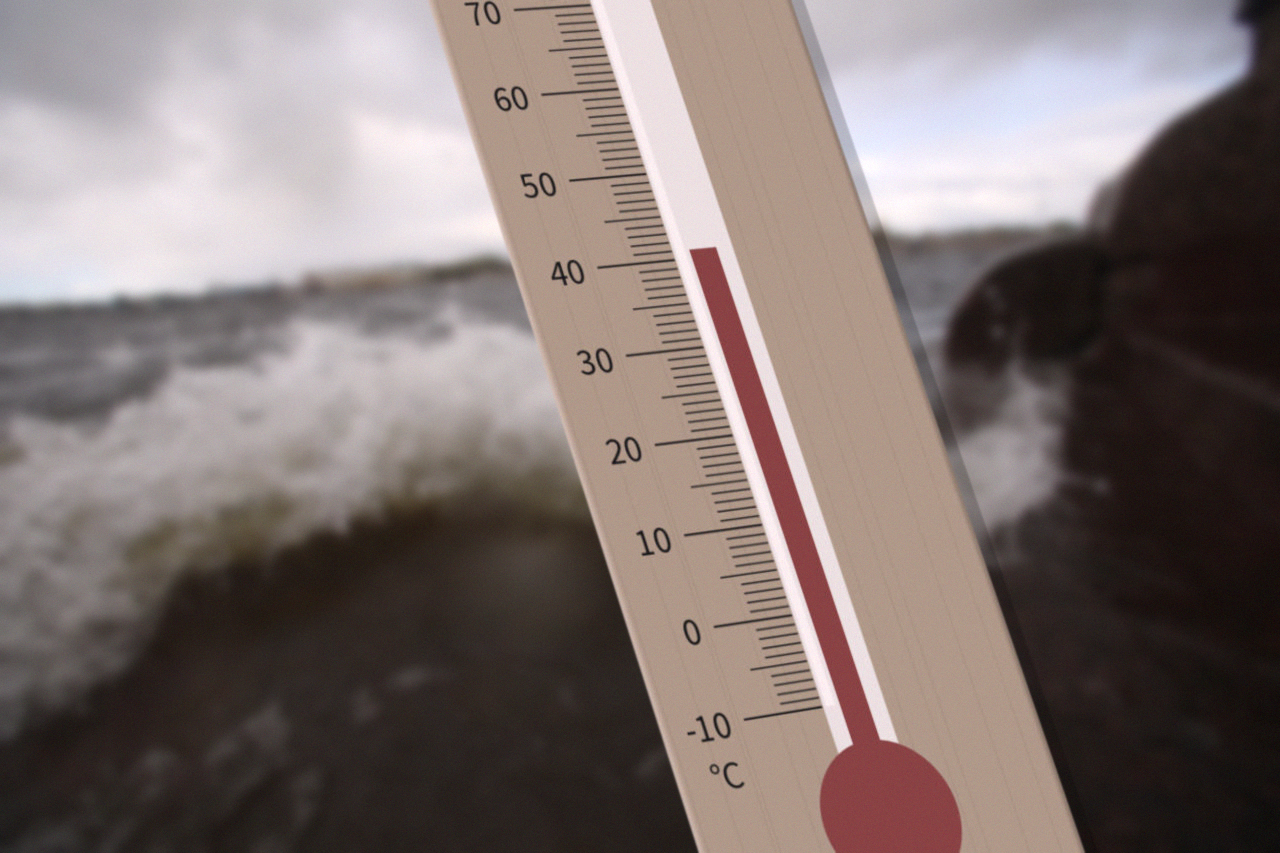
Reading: 41; °C
